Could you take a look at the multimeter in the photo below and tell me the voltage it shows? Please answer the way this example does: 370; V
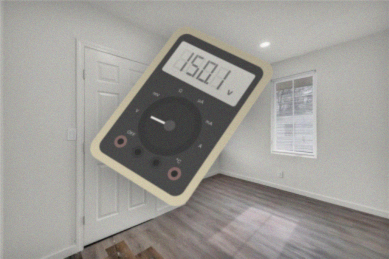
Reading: 150.1; V
